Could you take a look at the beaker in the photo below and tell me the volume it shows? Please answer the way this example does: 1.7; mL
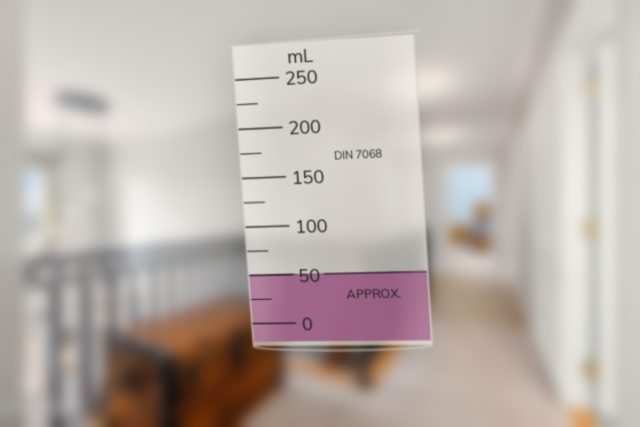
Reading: 50; mL
